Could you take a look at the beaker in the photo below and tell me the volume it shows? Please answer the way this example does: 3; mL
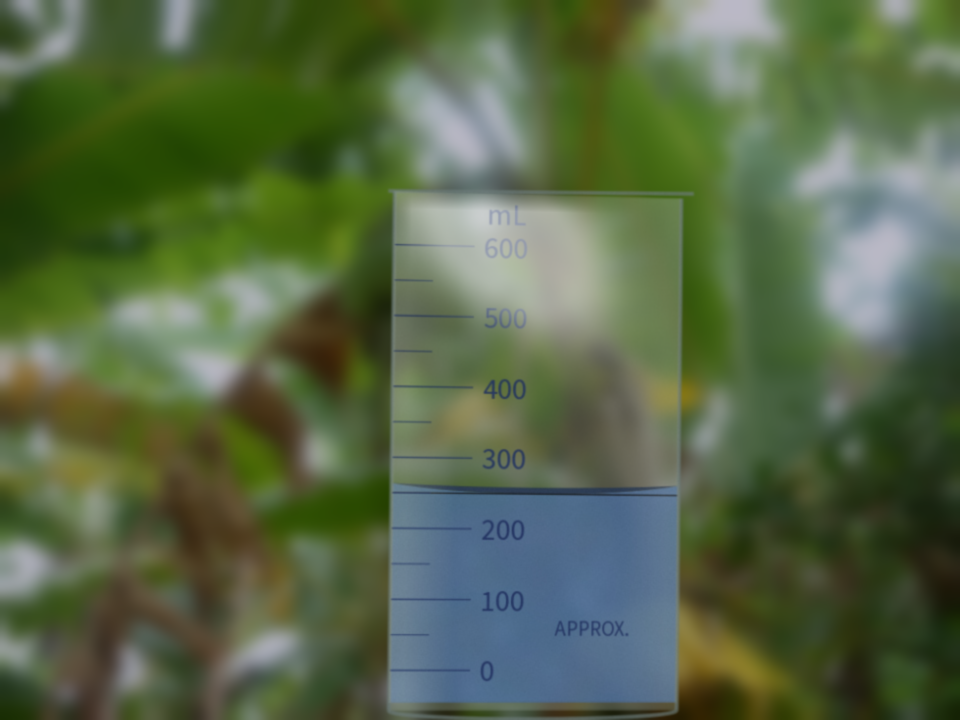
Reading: 250; mL
